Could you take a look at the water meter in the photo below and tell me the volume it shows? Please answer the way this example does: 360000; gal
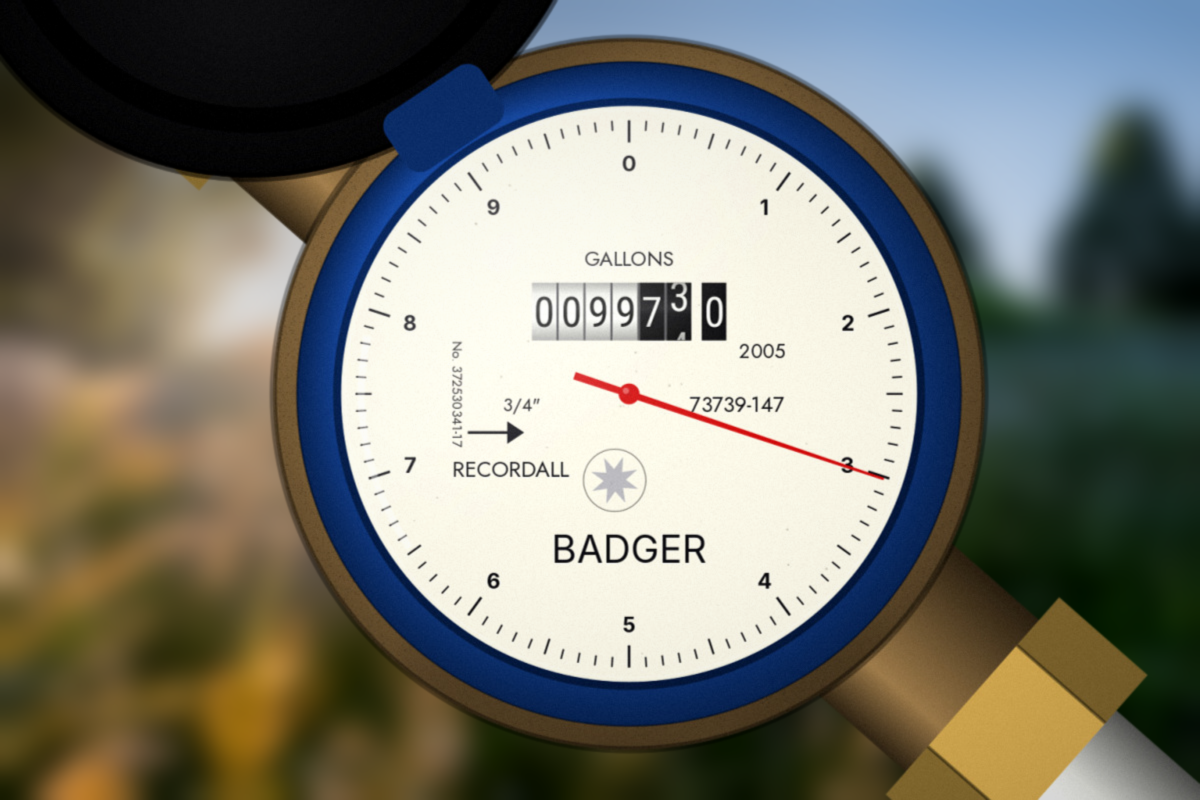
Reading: 99733.0; gal
